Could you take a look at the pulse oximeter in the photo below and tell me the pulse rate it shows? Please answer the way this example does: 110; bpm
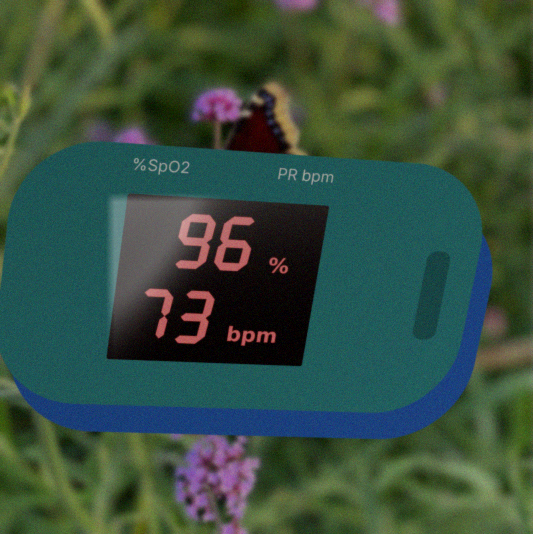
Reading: 73; bpm
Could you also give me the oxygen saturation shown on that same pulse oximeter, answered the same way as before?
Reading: 96; %
